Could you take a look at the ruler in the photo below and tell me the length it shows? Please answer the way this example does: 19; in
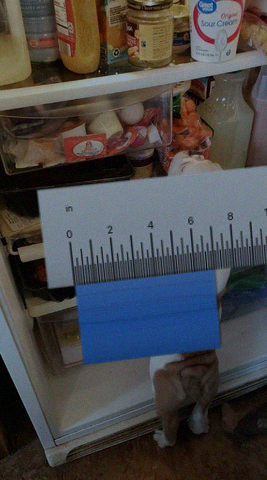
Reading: 7; in
